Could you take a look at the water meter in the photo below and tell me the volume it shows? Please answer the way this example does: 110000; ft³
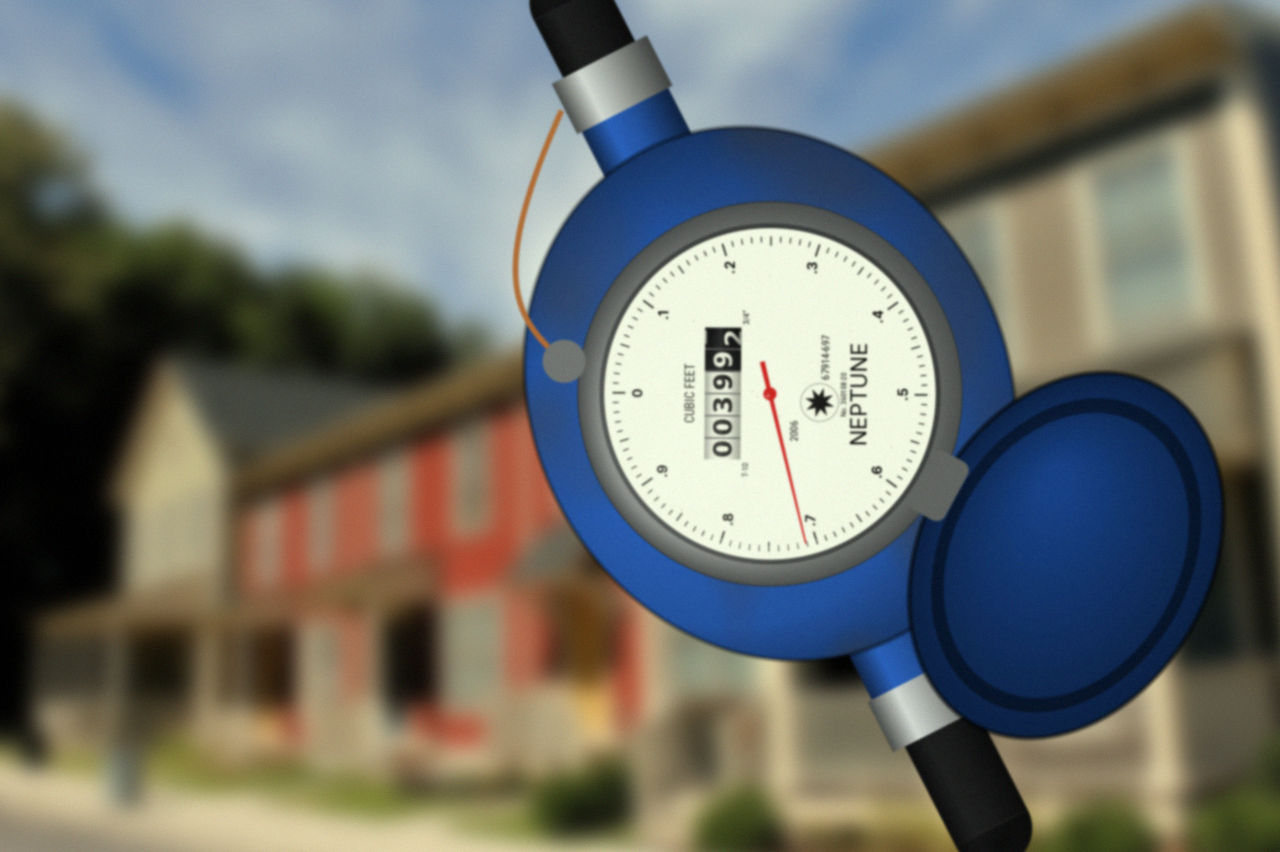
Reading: 3991.71; ft³
